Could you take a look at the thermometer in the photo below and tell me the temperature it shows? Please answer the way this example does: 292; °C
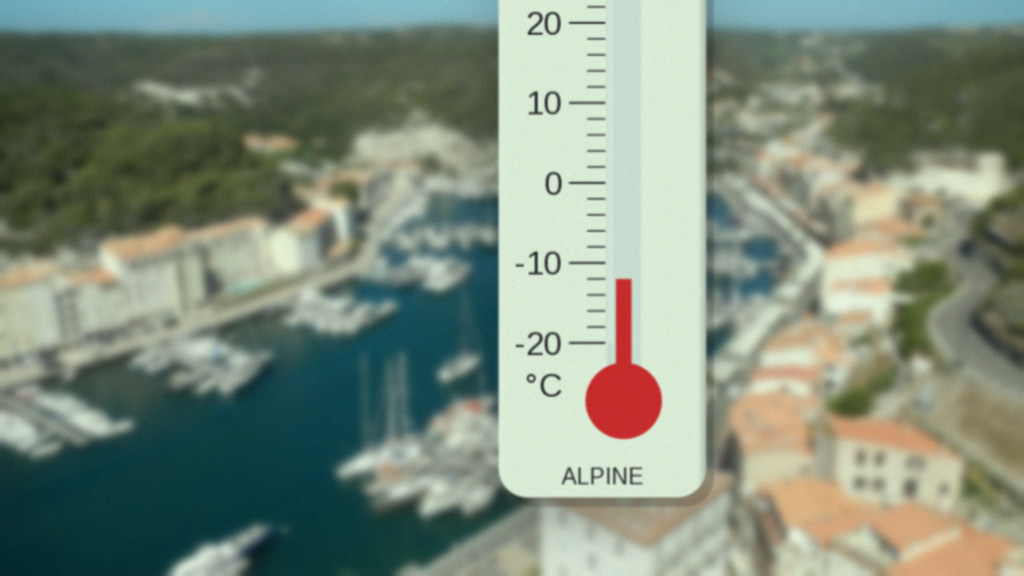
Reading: -12; °C
